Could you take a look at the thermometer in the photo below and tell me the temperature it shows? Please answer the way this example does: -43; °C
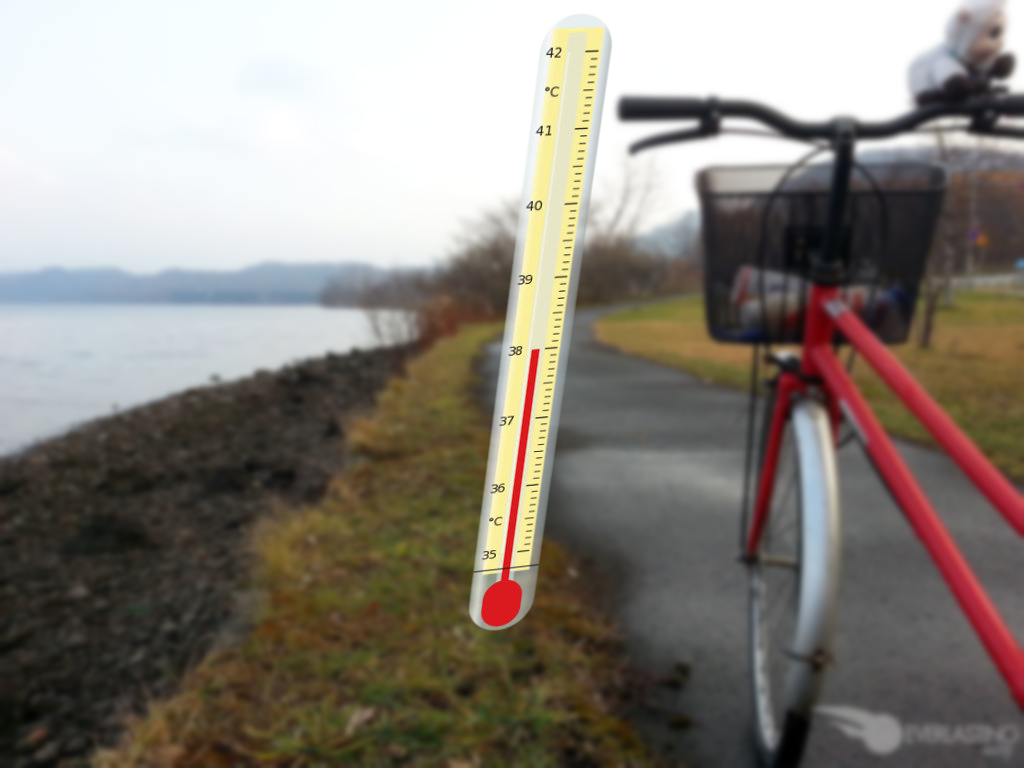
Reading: 38; °C
